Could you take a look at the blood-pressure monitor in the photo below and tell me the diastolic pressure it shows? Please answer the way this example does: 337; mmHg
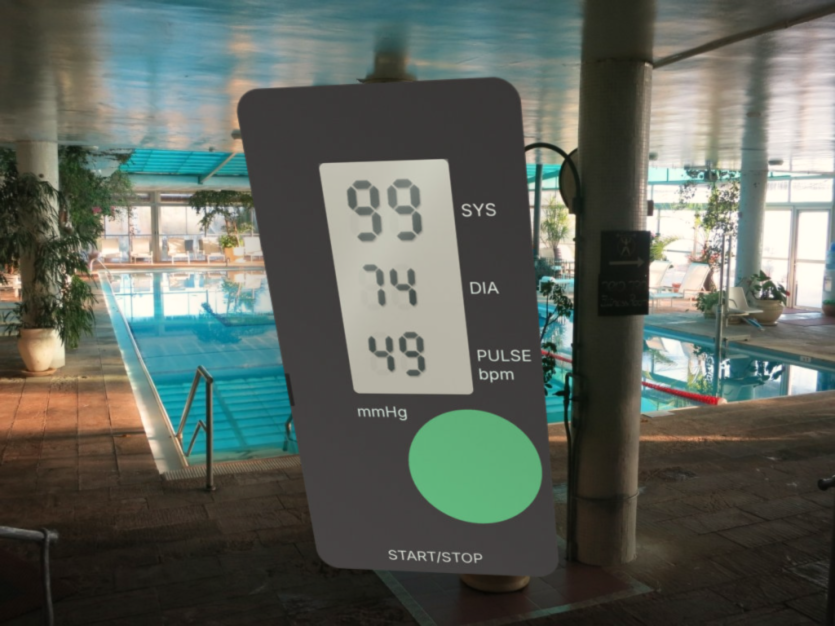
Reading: 74; mmHg
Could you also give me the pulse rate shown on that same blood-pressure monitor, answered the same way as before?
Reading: 49; bpm
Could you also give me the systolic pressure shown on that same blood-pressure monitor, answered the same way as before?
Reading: 99; mmHg
